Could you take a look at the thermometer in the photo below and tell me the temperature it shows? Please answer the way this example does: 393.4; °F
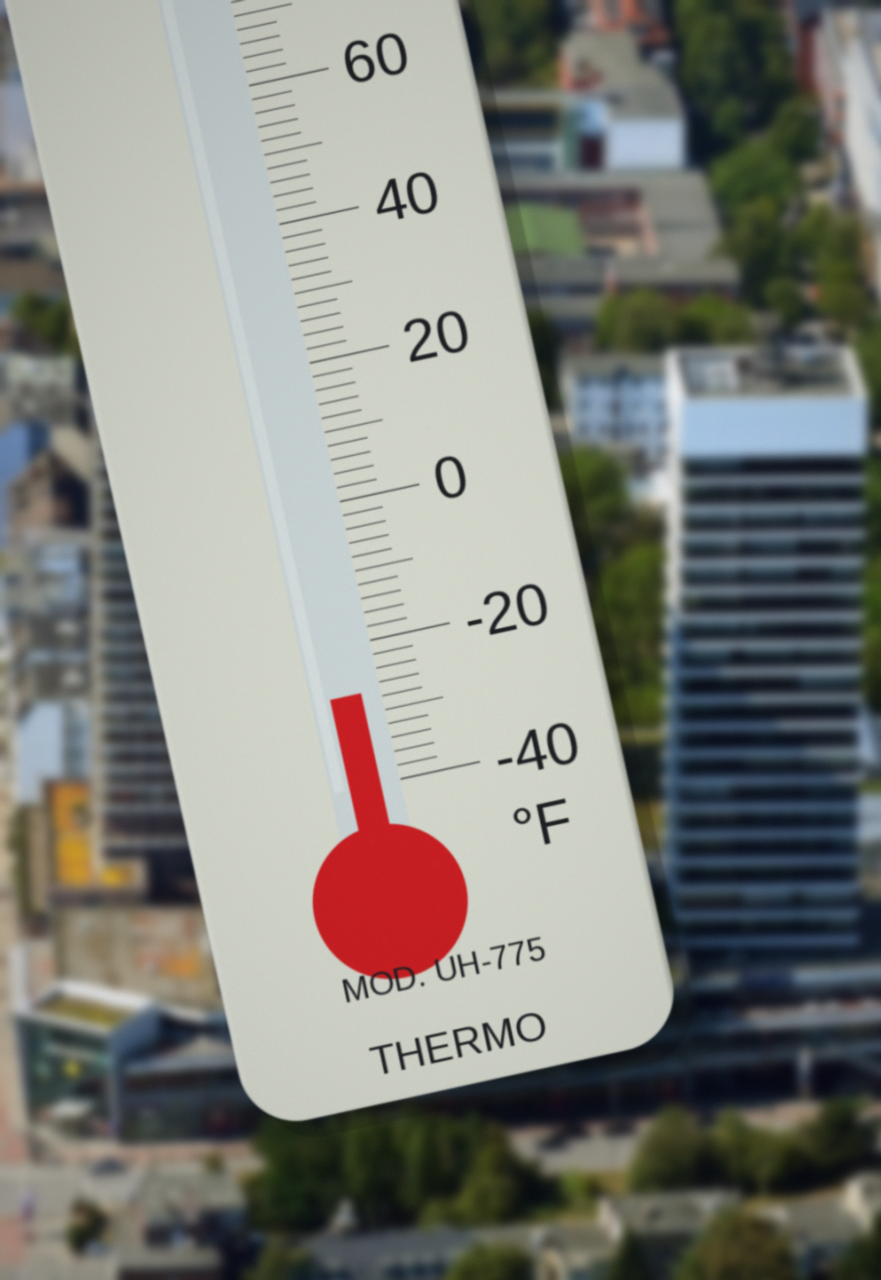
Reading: -27; °F
